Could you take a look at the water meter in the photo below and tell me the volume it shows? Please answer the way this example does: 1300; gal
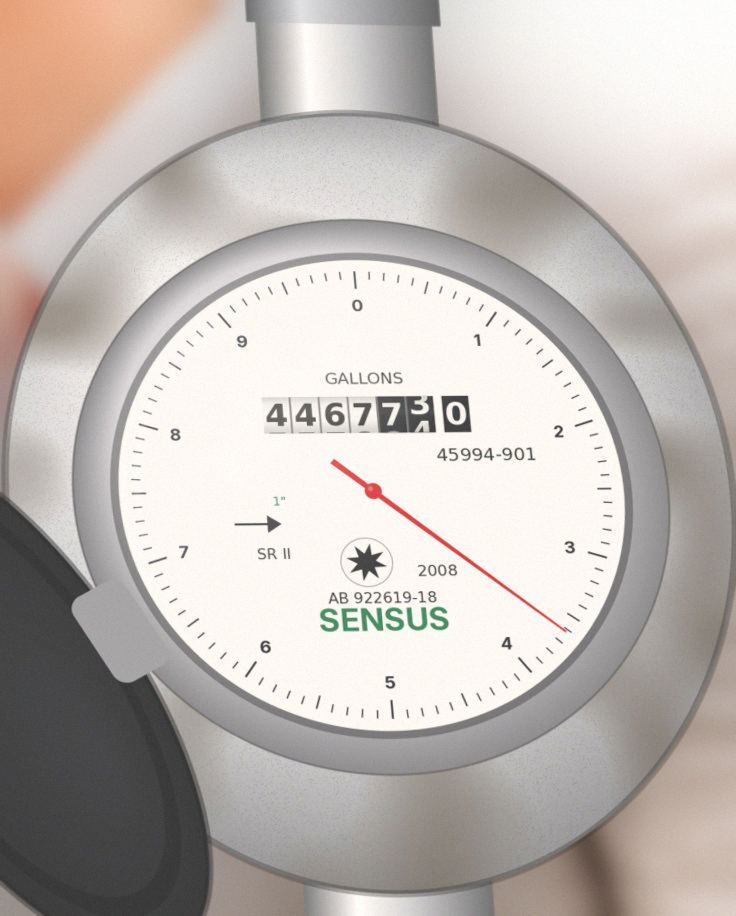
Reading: 4467733.6; gal
